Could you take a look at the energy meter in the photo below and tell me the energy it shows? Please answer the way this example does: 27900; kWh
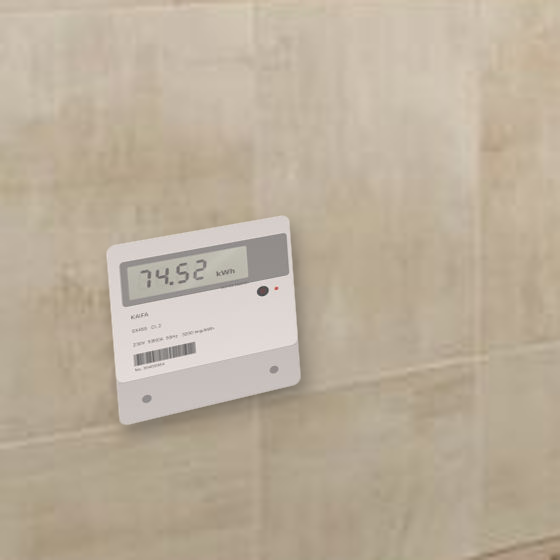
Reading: 74.52; kWh
